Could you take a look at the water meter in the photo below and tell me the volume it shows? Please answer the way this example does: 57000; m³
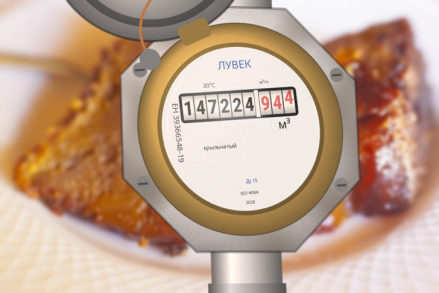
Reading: 147224.944; m³
